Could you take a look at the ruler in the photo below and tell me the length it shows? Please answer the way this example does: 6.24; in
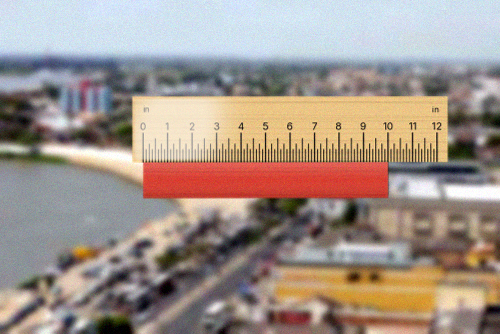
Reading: 10; in
